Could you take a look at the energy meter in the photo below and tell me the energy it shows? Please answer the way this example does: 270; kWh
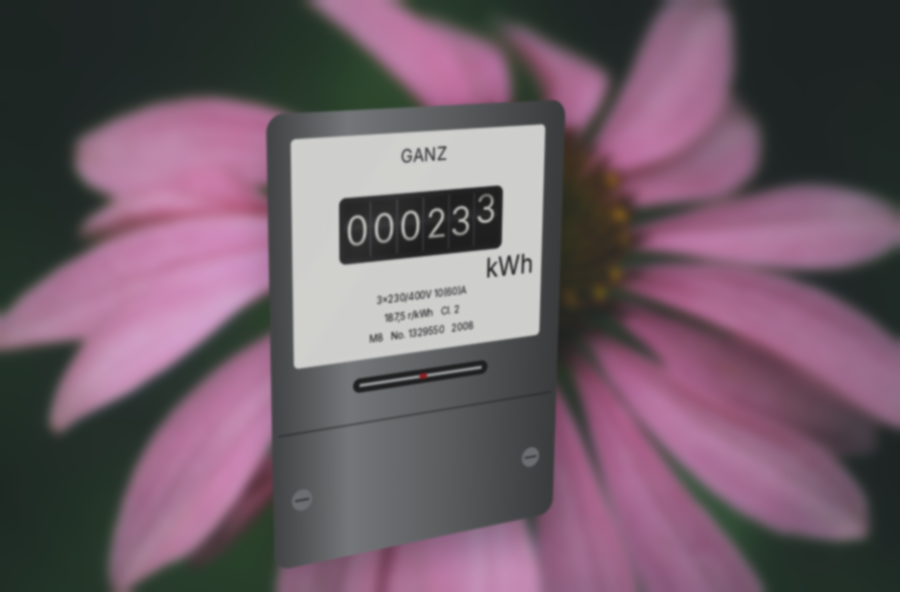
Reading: 233; kWh
